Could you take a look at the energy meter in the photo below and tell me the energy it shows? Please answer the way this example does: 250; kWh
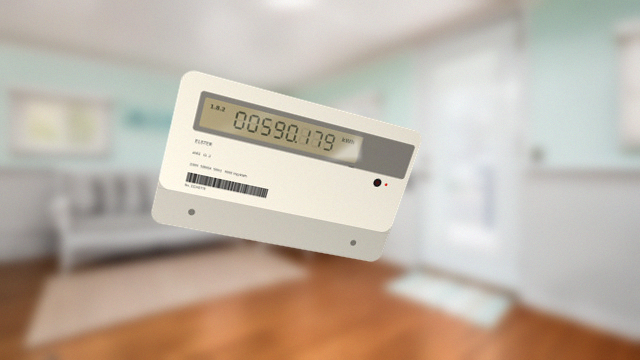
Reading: 590.179; kWh
